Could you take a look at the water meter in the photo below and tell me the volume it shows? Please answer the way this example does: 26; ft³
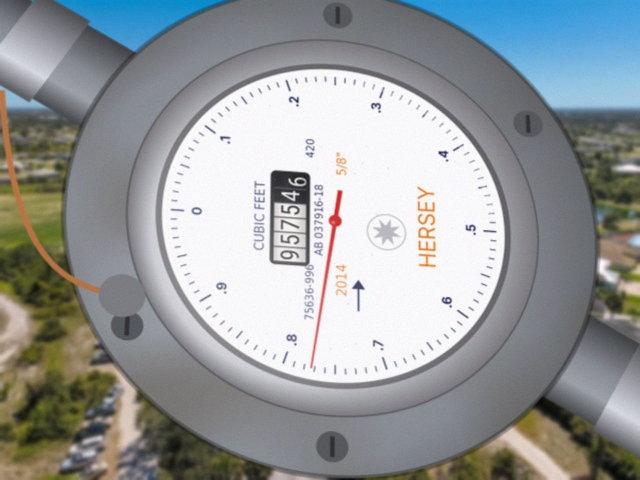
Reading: 957545.77; ft³
